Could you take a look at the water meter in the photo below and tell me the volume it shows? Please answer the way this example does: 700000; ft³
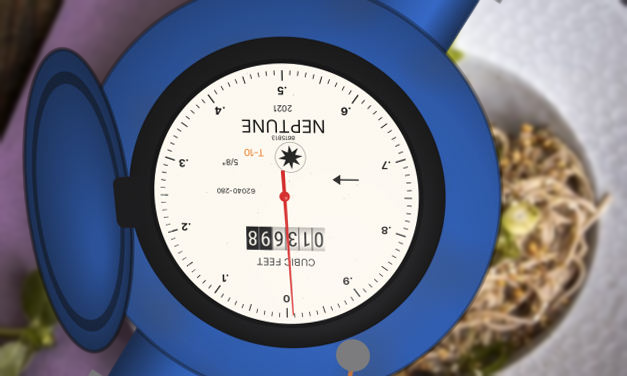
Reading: 13697.99; ft³
